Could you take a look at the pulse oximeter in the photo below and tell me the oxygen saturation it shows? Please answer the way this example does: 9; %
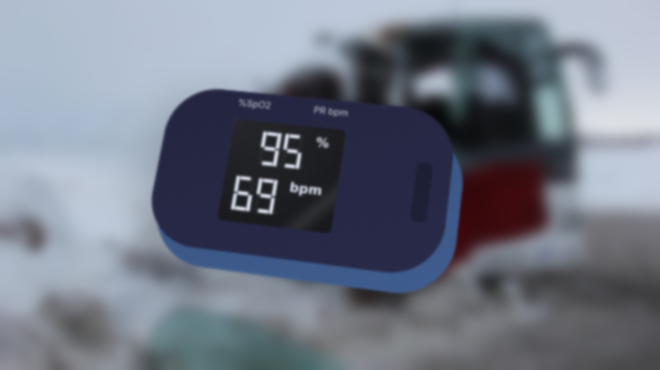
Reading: 95; %
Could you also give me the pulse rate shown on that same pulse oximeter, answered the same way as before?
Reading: 69; bpm
